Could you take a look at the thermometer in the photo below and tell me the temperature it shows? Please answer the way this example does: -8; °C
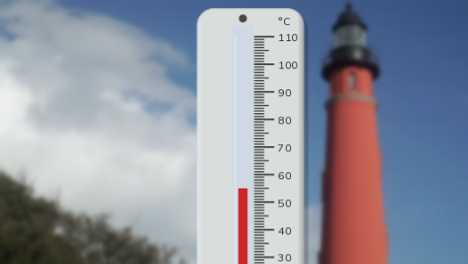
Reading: 55; °C
